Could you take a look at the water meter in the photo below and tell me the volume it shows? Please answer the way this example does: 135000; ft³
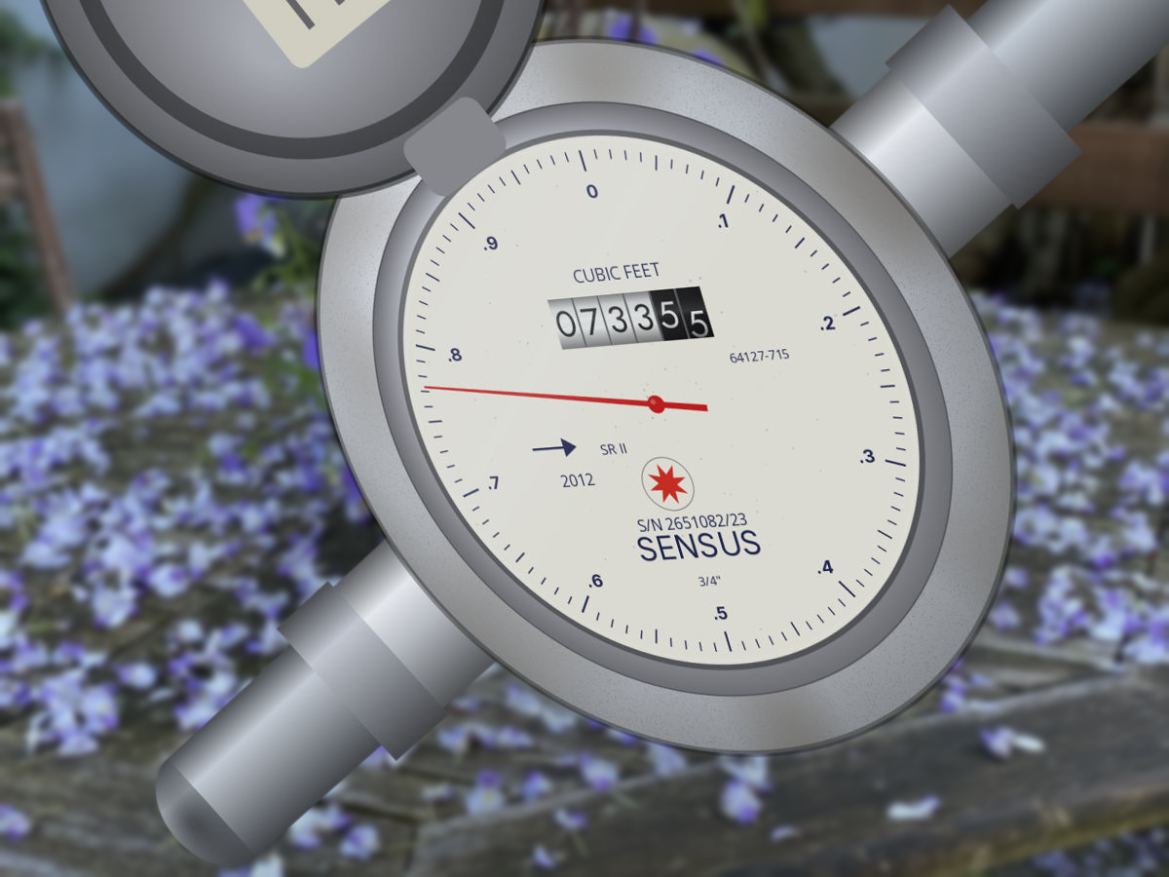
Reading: 73354.77; ft³
